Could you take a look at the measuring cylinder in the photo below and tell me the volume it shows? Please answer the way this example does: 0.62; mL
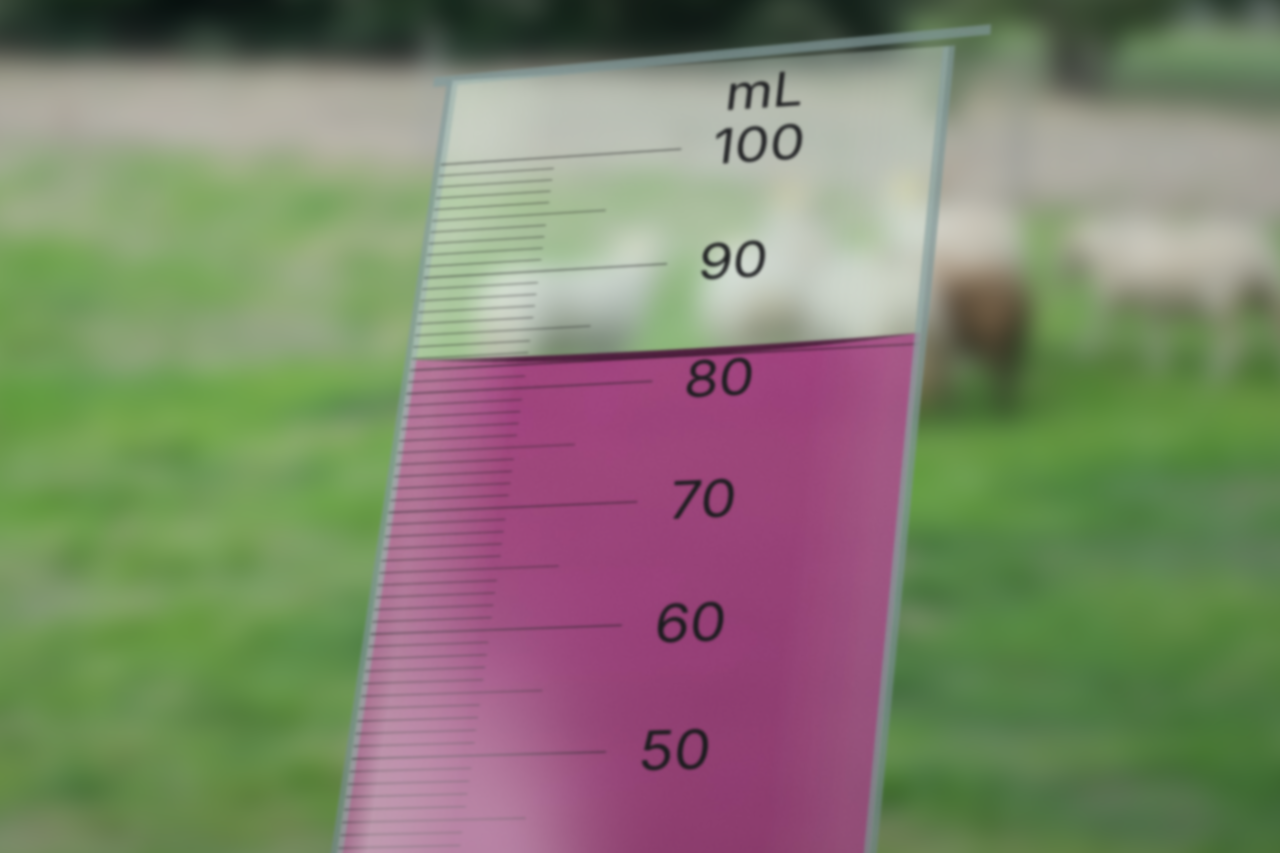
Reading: 82; mL
